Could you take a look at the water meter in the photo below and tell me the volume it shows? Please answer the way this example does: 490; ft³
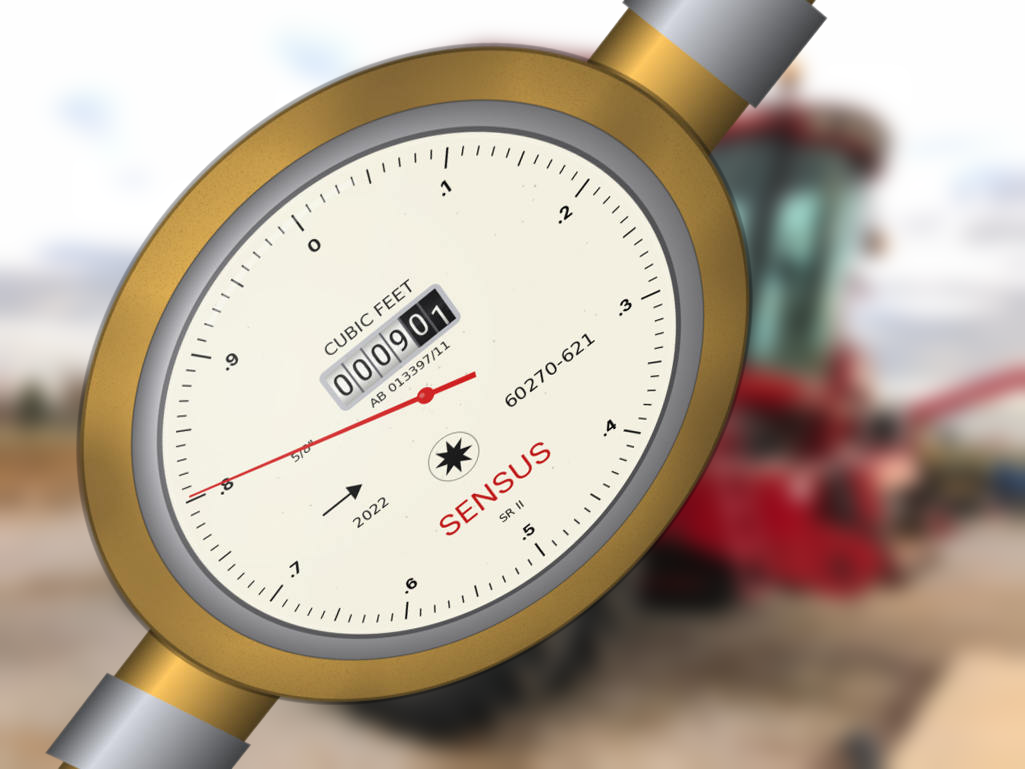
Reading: 900.80; ft³
